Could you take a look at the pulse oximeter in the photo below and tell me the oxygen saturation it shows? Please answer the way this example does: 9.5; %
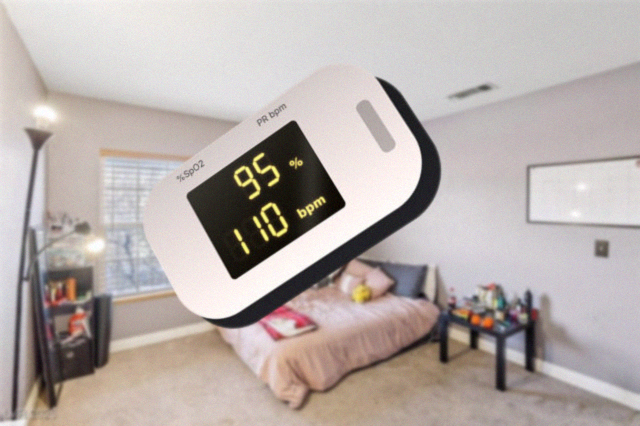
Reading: 95; %
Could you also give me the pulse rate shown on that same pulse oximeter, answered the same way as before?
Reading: 110; bpm
